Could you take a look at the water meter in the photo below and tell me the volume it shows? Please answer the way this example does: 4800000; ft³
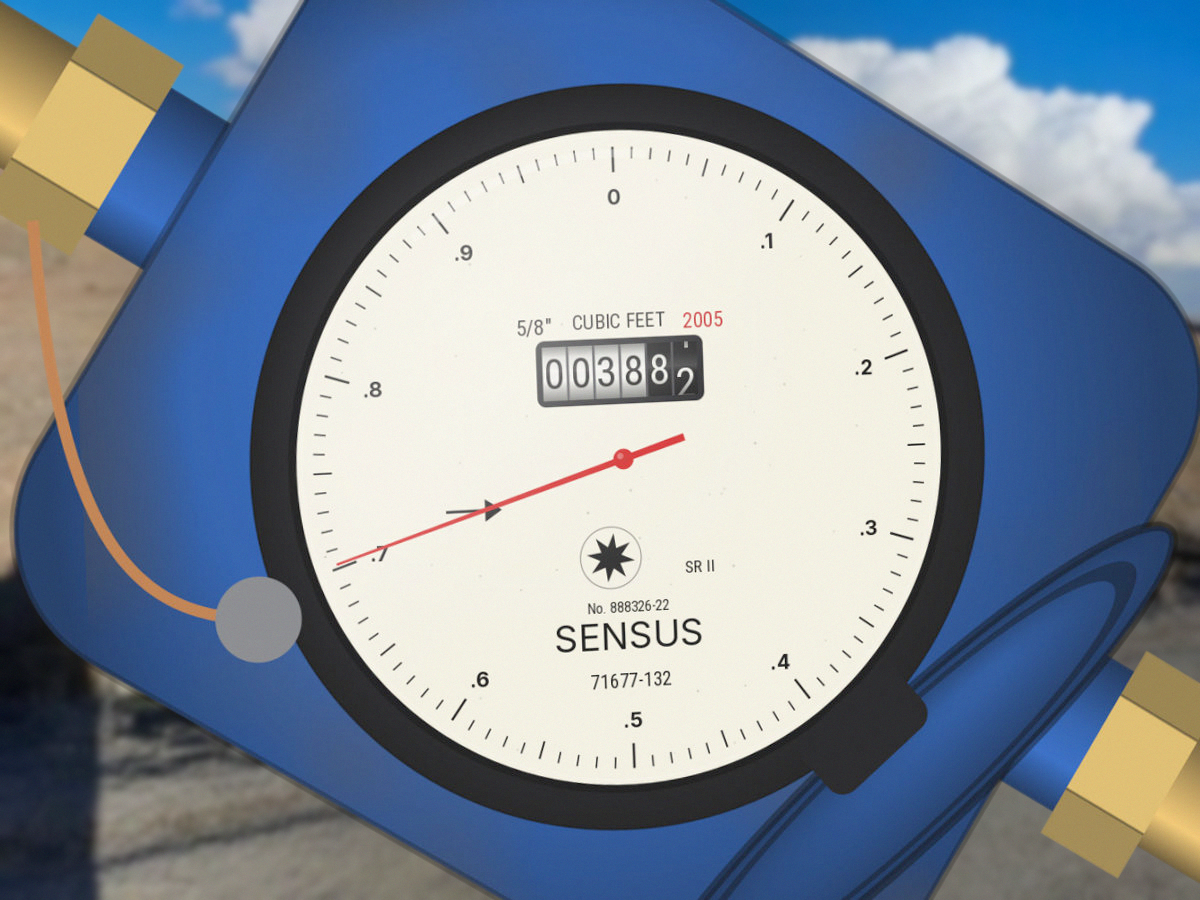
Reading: 3881.70; ft³
